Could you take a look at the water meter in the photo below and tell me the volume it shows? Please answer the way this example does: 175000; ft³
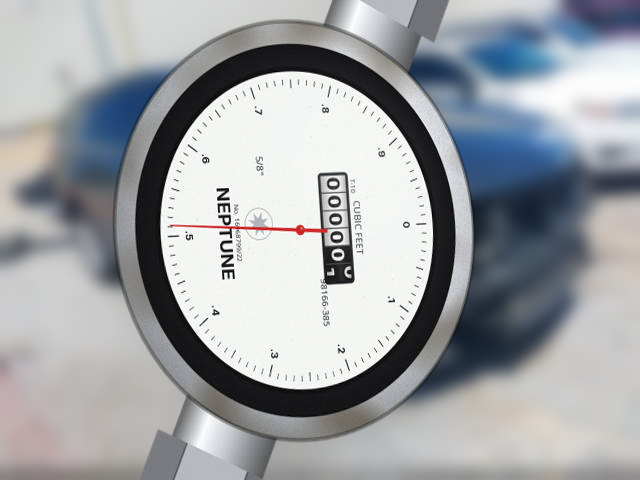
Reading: 0.51; ft³
